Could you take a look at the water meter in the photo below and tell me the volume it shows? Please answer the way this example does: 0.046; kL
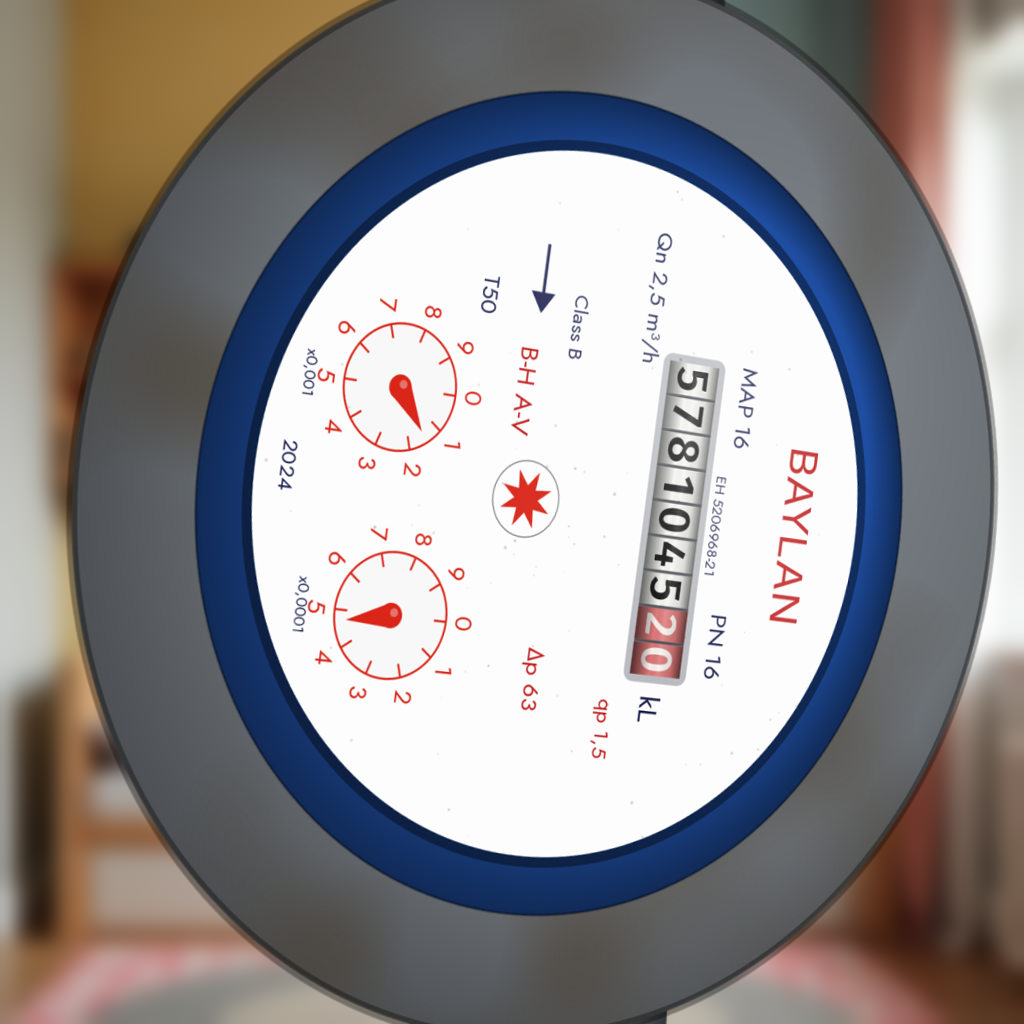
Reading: 5781045.2014; kL
